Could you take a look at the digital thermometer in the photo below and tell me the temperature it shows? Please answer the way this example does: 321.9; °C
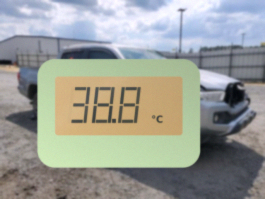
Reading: 38.8; °C
